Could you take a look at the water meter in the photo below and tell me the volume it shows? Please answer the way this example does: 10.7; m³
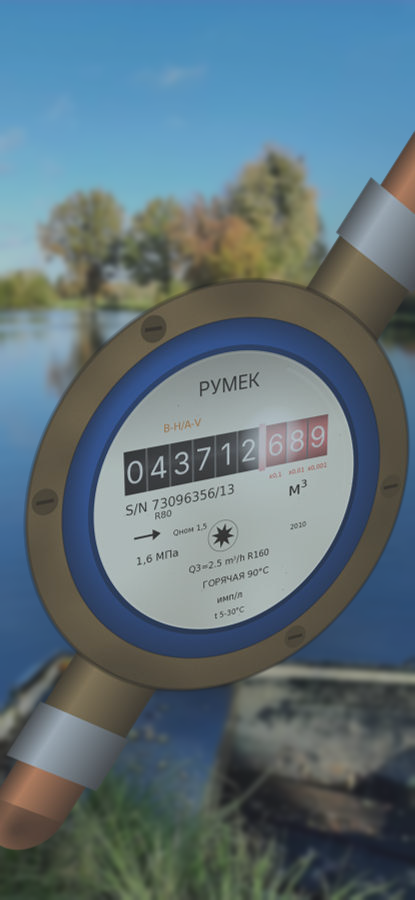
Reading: 43712.689; m³
